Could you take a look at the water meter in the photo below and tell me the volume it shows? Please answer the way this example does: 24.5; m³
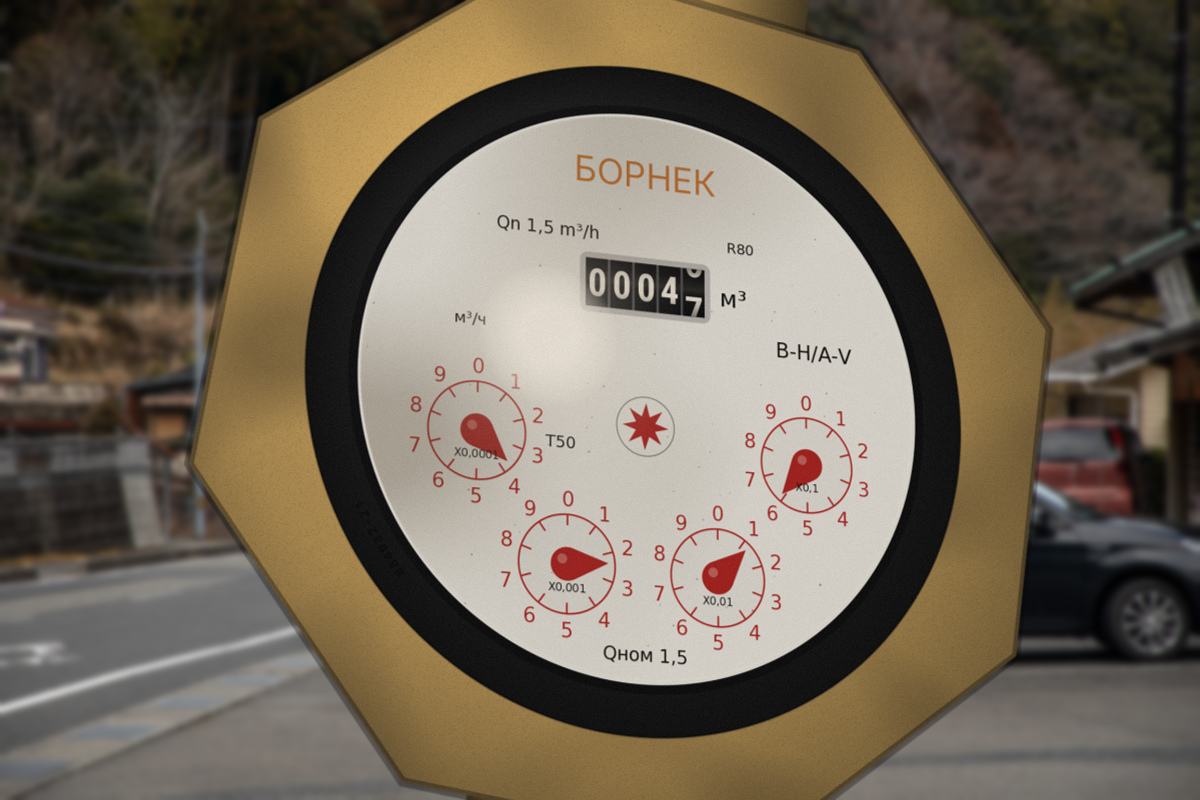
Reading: 46.6123; m³
